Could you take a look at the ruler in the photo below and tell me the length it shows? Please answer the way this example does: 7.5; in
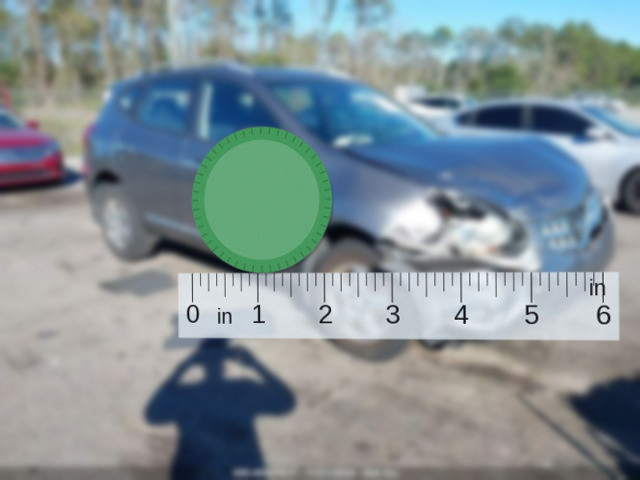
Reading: 2.125; in
